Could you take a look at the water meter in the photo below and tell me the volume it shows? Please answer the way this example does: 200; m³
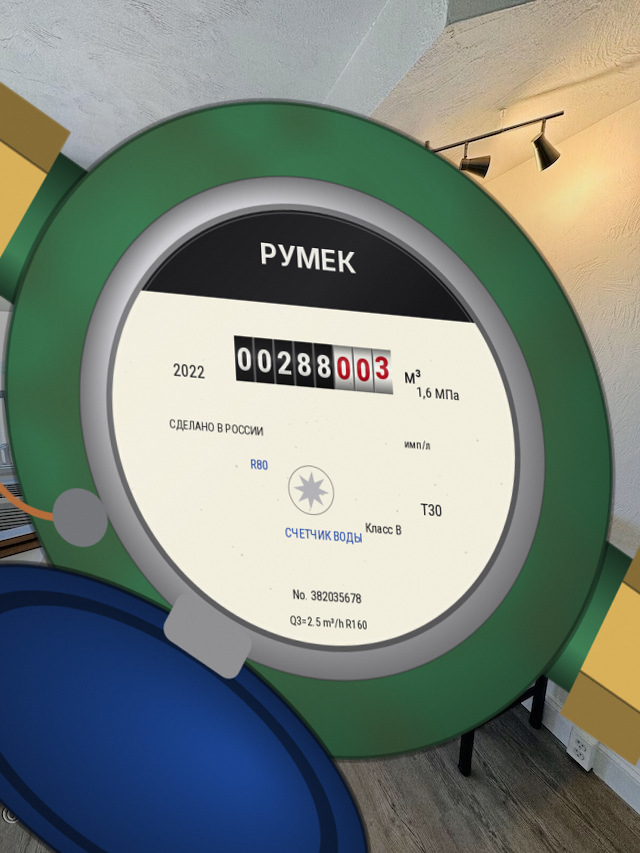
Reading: 288.003; m³
